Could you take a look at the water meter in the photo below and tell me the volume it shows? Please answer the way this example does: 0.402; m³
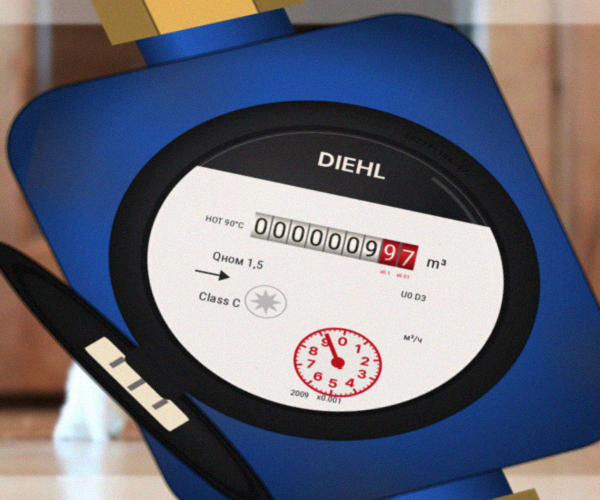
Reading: 9.969; m³
